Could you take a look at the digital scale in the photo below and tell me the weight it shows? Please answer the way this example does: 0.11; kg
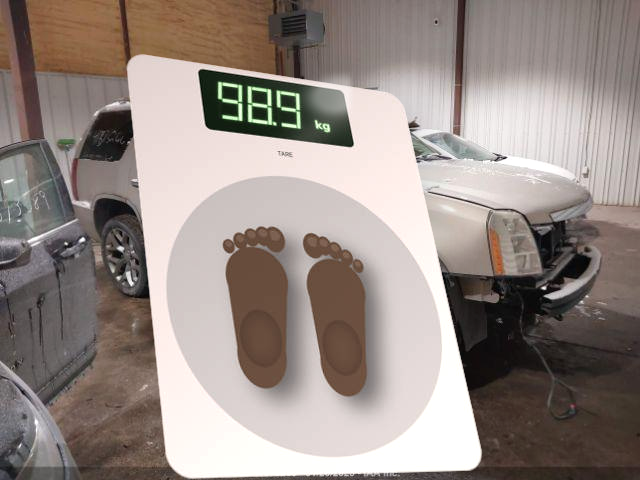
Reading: 98.9; kg
